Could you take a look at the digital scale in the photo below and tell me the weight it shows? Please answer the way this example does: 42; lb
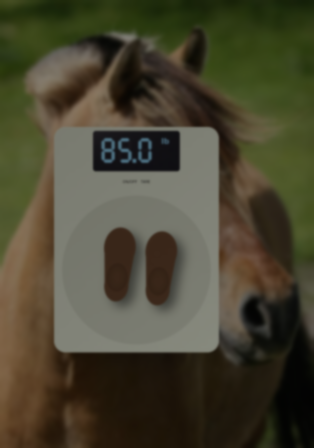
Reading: 85.0; lb
